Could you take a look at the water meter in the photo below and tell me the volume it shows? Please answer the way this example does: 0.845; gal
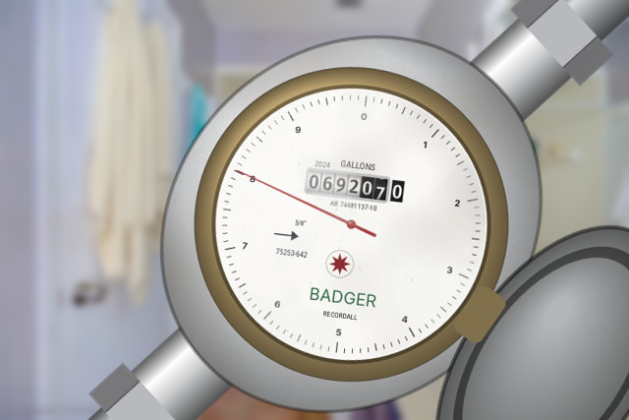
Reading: 692068.0; gal
